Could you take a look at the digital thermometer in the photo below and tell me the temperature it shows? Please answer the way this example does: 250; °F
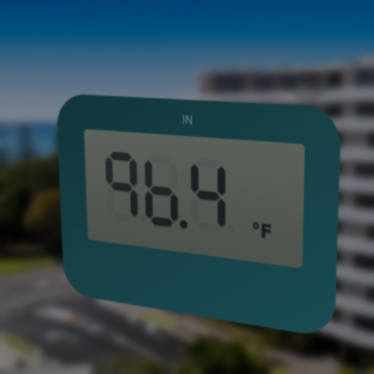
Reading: 96.4; °F
